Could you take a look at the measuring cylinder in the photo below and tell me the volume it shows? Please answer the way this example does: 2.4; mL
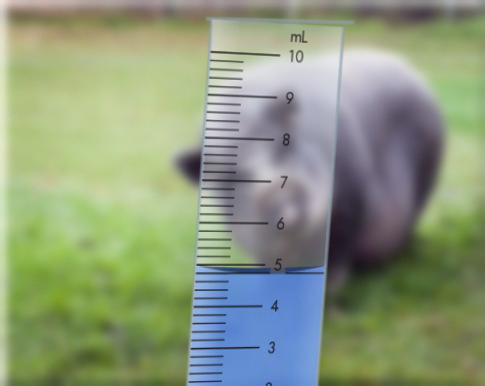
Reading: 4.8; mL
